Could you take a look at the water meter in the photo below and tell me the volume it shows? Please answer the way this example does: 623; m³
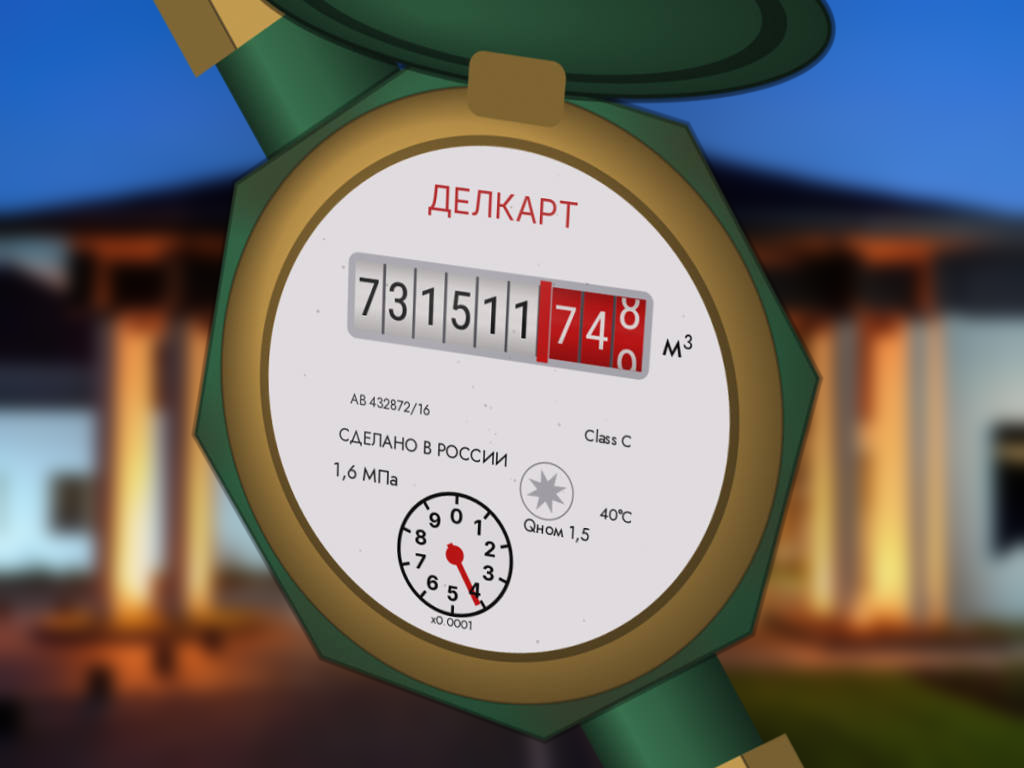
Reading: 731511.7484; m³
